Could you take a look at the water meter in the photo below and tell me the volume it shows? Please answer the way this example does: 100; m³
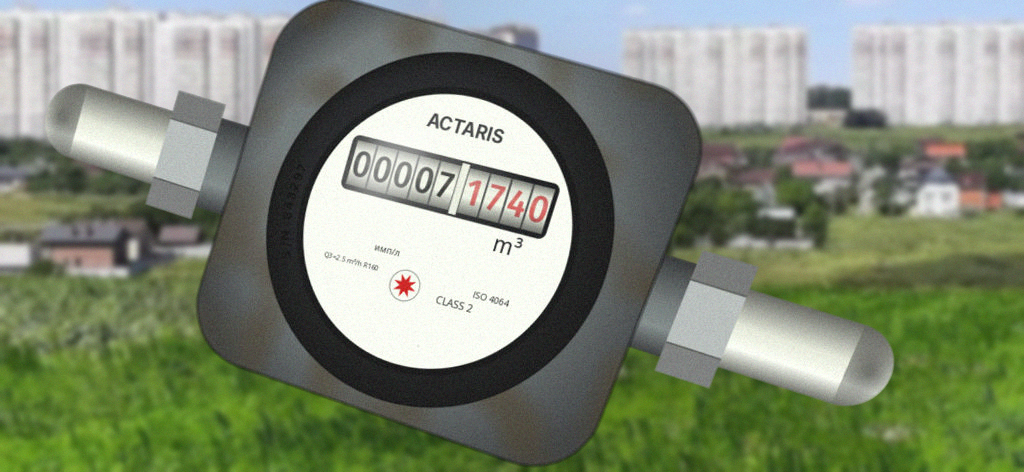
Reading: 7.1740; m³
